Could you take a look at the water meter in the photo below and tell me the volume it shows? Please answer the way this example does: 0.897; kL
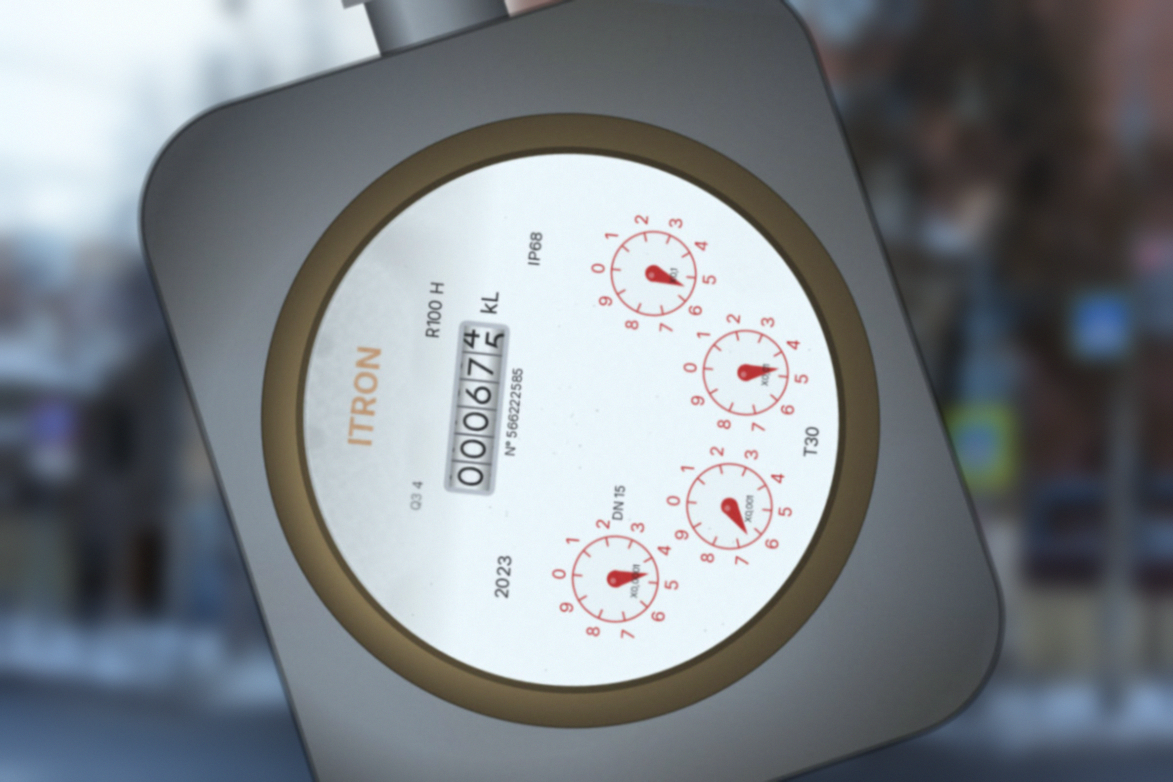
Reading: 674.5464; kL
